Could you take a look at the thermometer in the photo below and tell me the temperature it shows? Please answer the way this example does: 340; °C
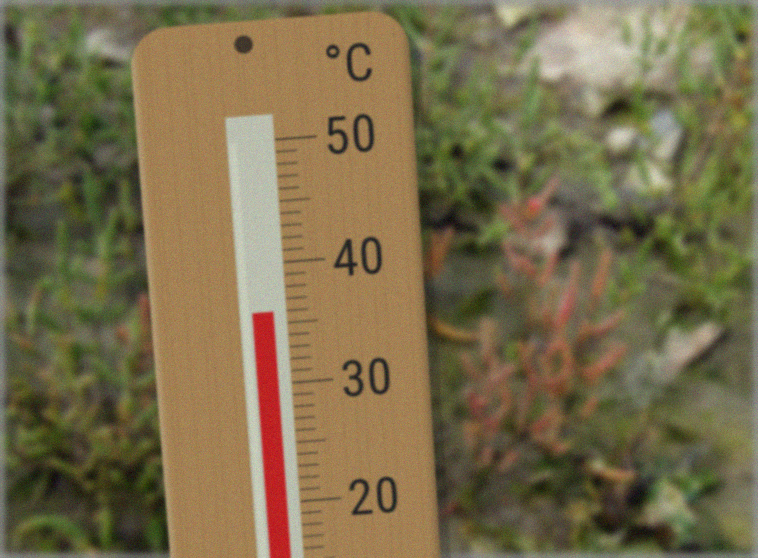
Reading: 36; °C
